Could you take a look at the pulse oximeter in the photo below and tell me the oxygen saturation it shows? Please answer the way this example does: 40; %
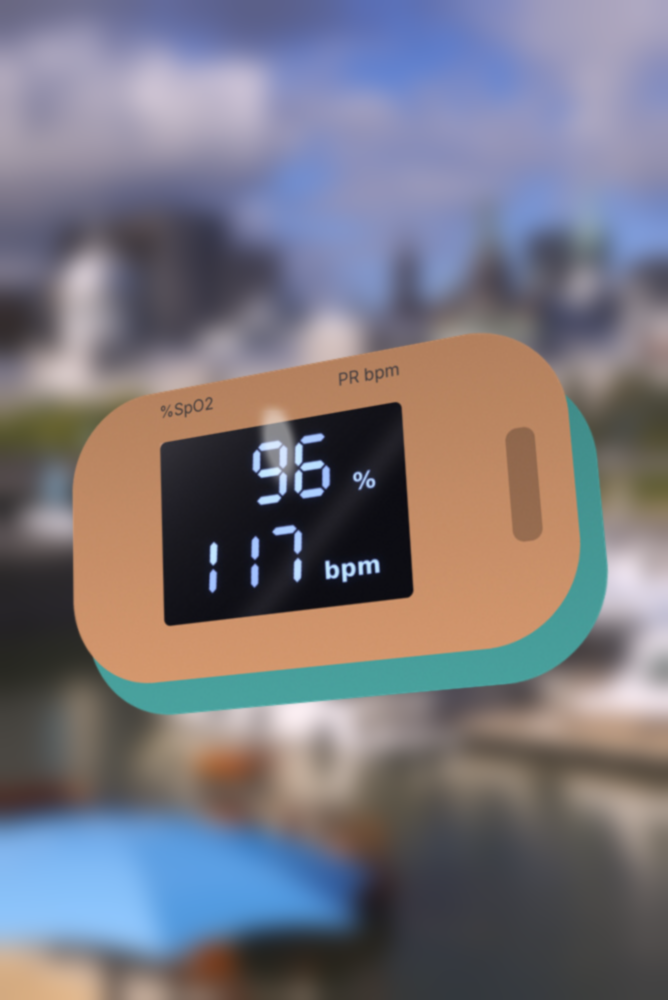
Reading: 96; %
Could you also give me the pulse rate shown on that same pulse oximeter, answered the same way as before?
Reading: 117; bpm
